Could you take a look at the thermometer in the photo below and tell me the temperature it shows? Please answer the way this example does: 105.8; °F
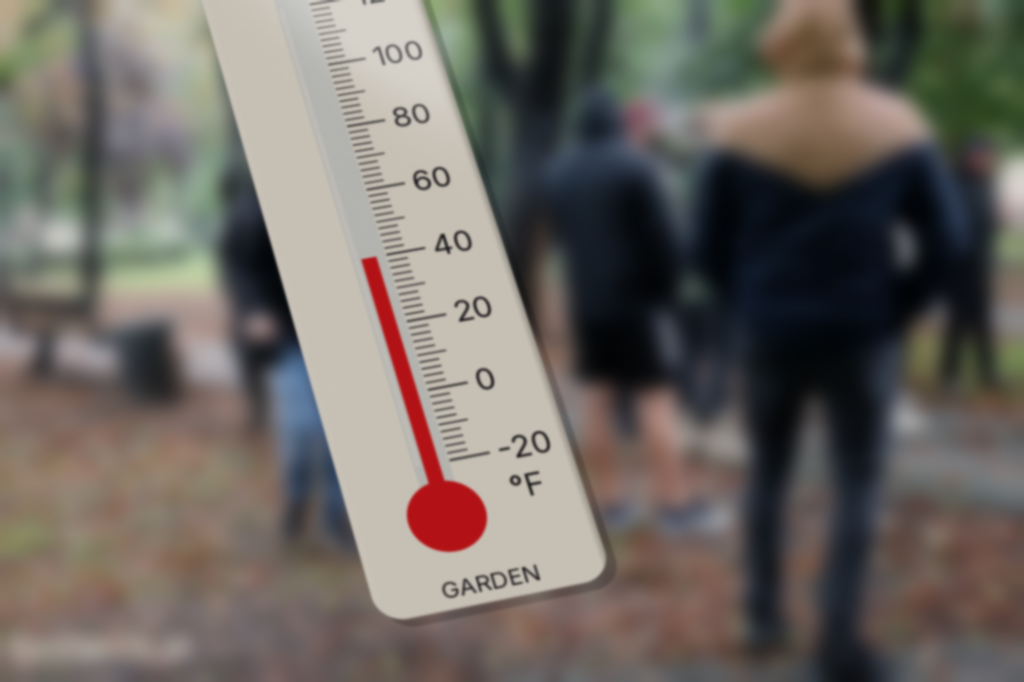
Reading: 40; °F
